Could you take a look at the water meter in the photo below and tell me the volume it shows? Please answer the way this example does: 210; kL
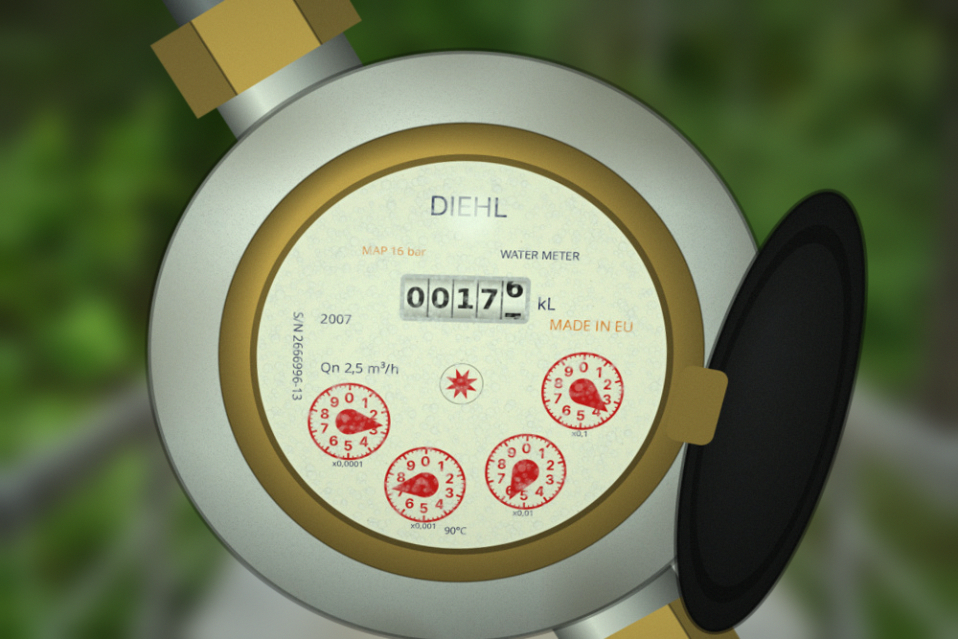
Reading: 176.3572; kL
